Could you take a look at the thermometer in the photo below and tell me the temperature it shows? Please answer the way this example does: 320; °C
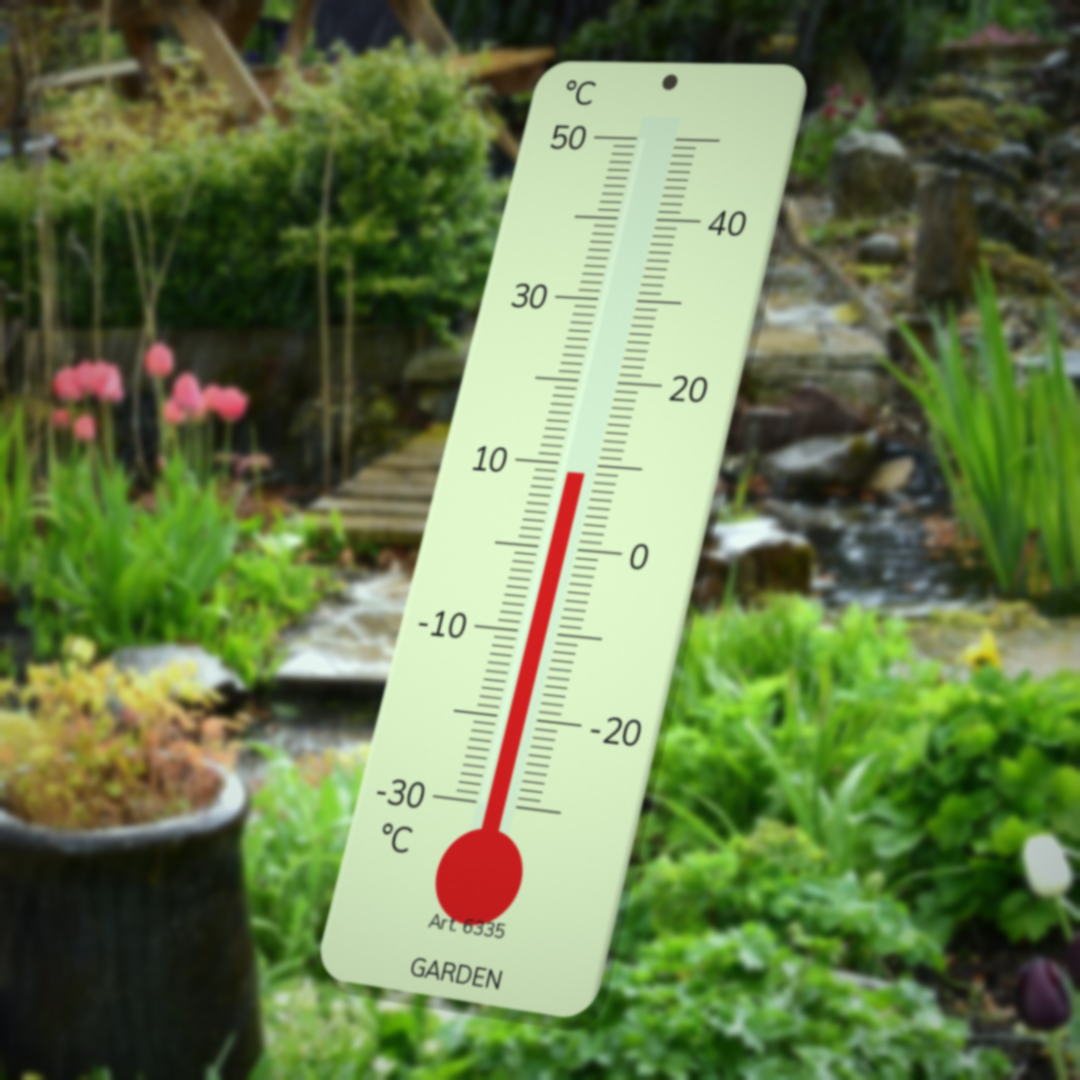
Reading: 9; °C
